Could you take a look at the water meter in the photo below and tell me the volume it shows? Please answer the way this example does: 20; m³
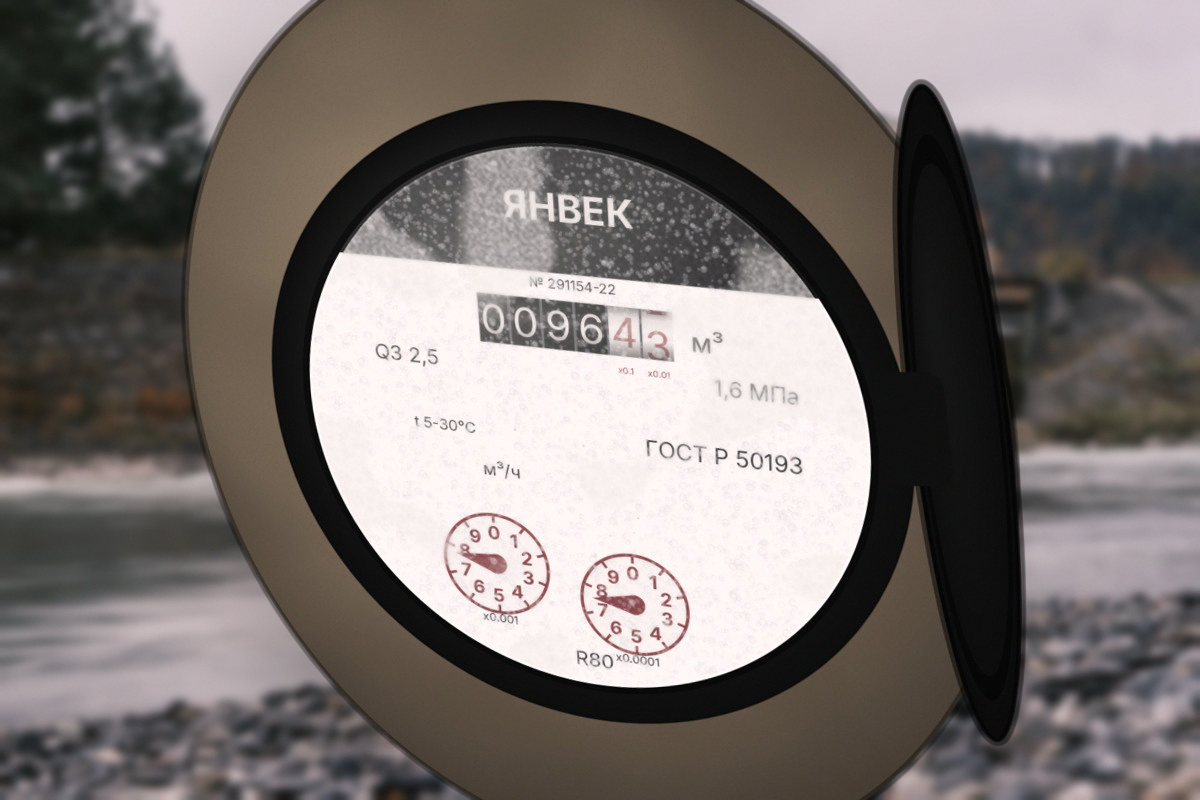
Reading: 96.4277; m³
